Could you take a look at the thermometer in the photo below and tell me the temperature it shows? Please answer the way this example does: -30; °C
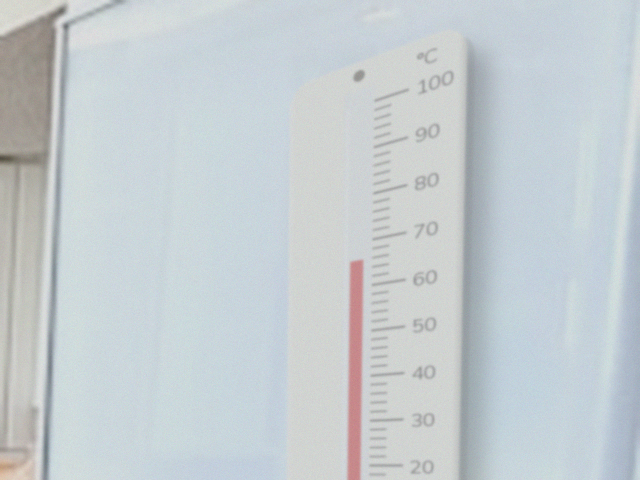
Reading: 66; °C
